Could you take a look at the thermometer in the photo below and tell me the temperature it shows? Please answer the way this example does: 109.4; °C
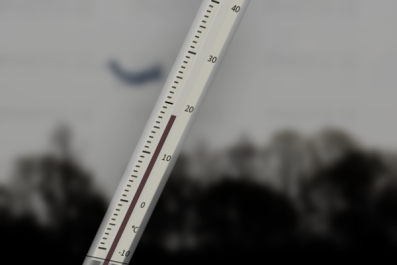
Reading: 18; °C
